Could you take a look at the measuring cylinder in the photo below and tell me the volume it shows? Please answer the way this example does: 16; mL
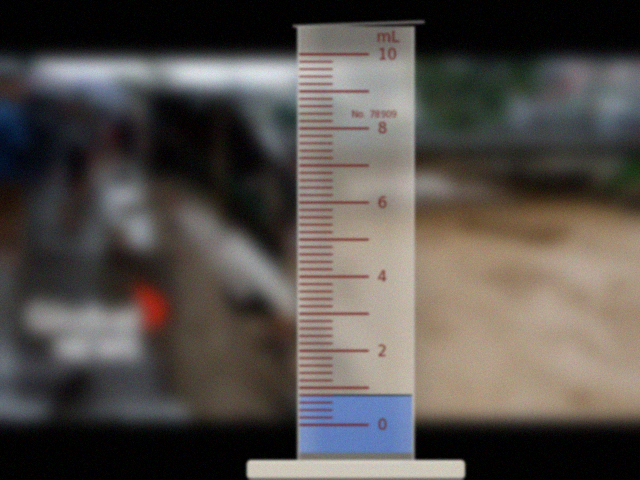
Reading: 0.8; mL
